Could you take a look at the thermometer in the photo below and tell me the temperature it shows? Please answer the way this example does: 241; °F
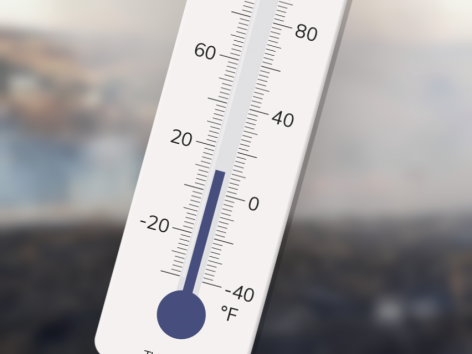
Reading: 10; °F
